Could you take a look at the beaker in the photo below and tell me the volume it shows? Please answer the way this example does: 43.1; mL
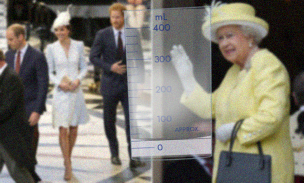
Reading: 25; mL
